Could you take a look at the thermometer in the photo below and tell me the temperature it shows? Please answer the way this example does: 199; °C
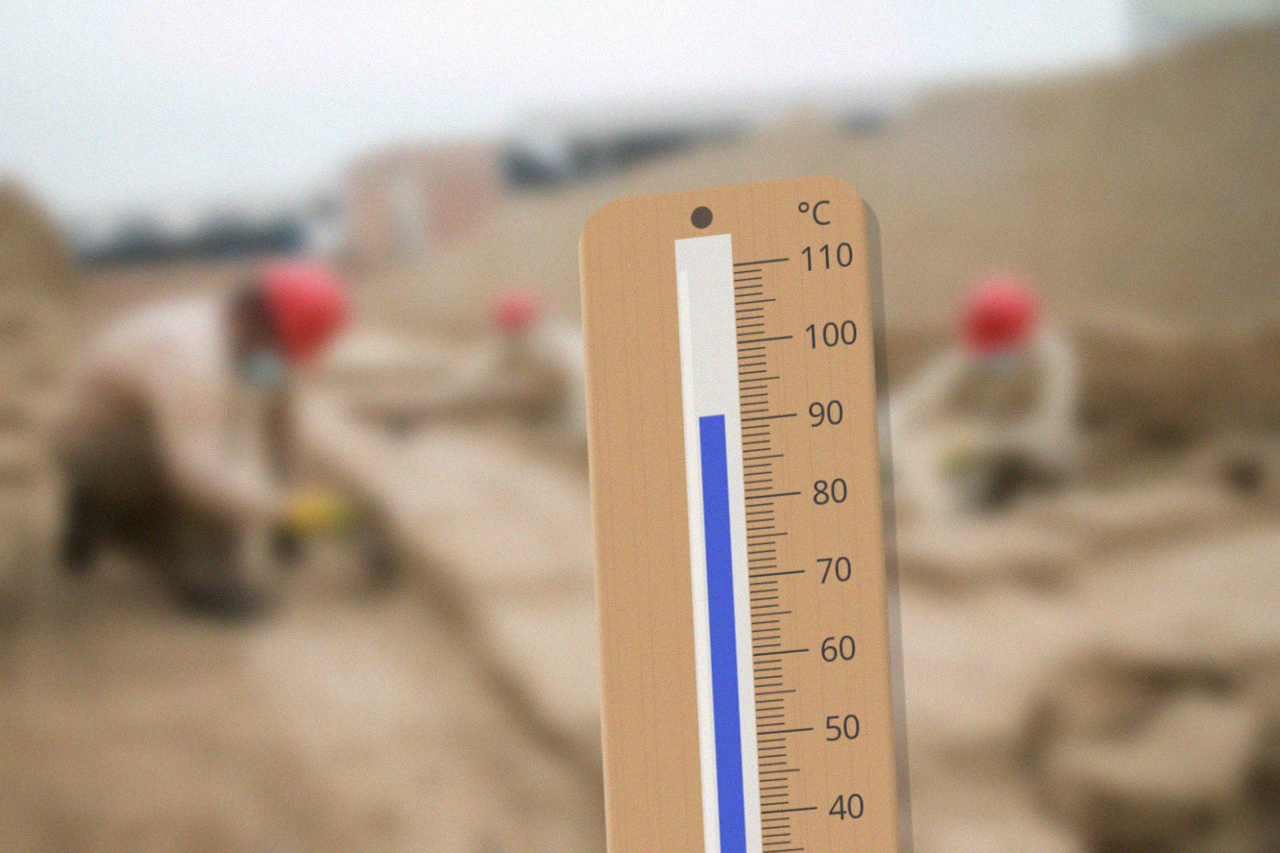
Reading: 91; °C
